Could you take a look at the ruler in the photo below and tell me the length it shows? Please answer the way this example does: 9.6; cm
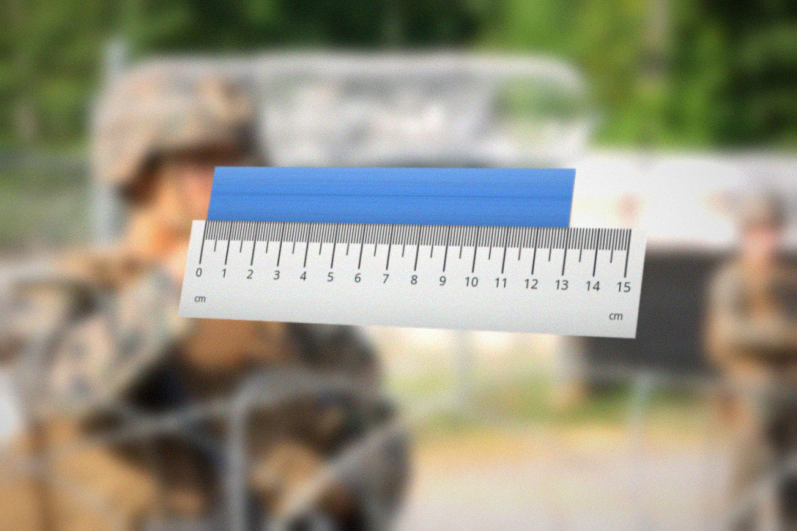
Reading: 13; cm
